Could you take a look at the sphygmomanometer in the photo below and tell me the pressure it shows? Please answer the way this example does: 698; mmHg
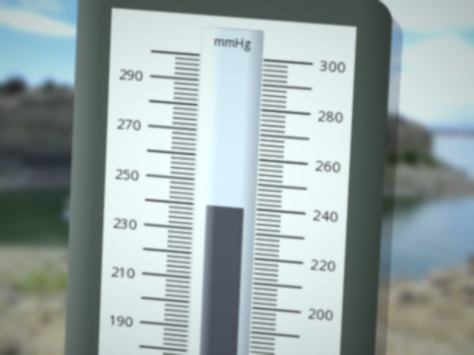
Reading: 240; mmHg
